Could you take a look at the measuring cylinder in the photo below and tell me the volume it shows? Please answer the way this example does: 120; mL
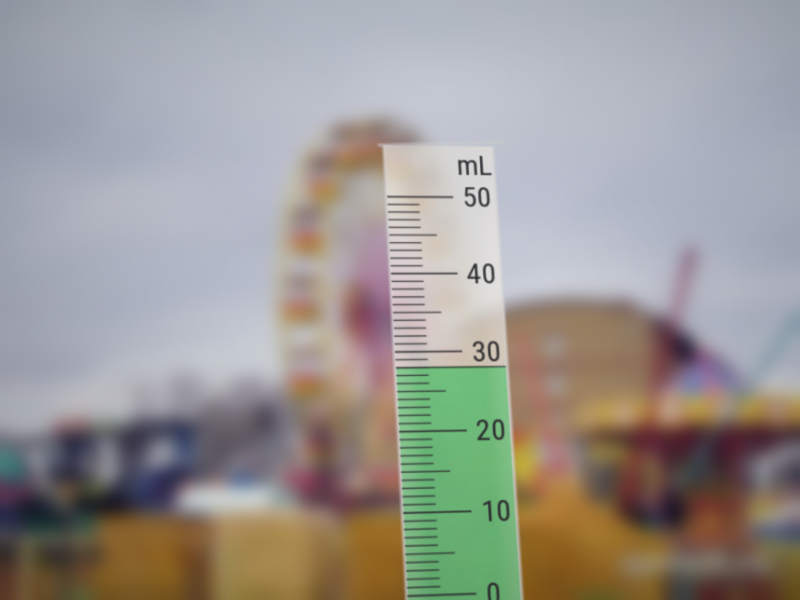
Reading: 28; mL
